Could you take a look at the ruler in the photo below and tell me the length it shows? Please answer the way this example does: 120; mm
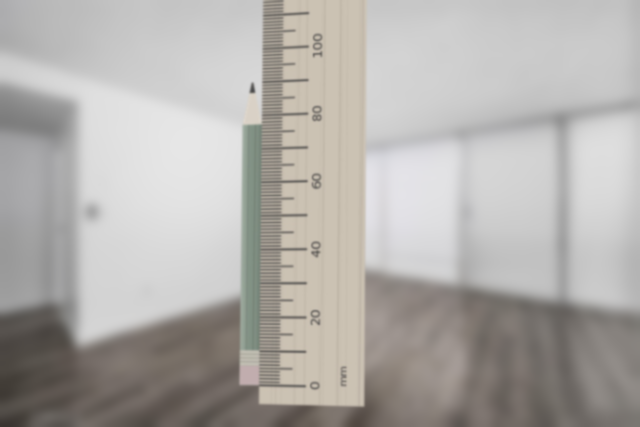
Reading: 90; mm
